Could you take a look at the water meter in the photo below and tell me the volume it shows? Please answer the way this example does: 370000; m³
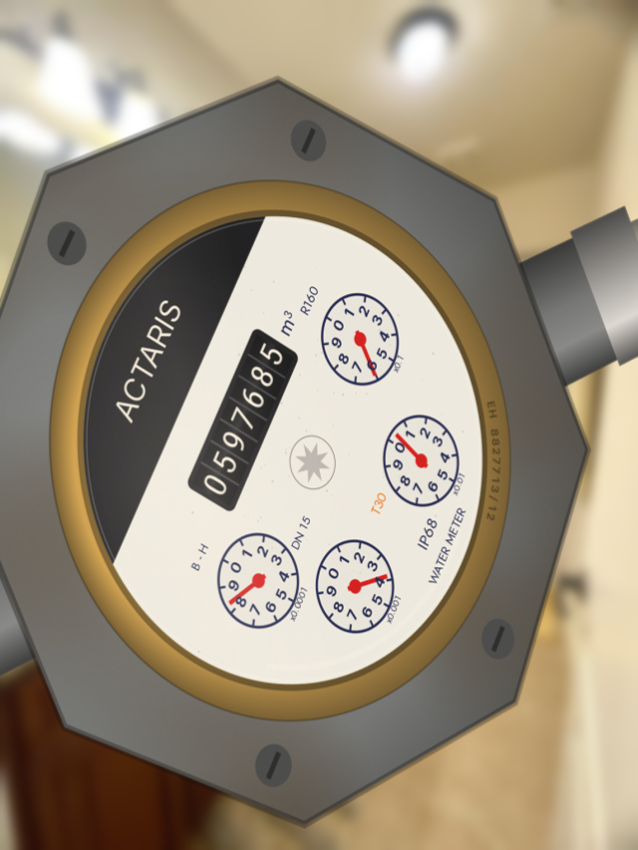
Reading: 597685.6038; m³
